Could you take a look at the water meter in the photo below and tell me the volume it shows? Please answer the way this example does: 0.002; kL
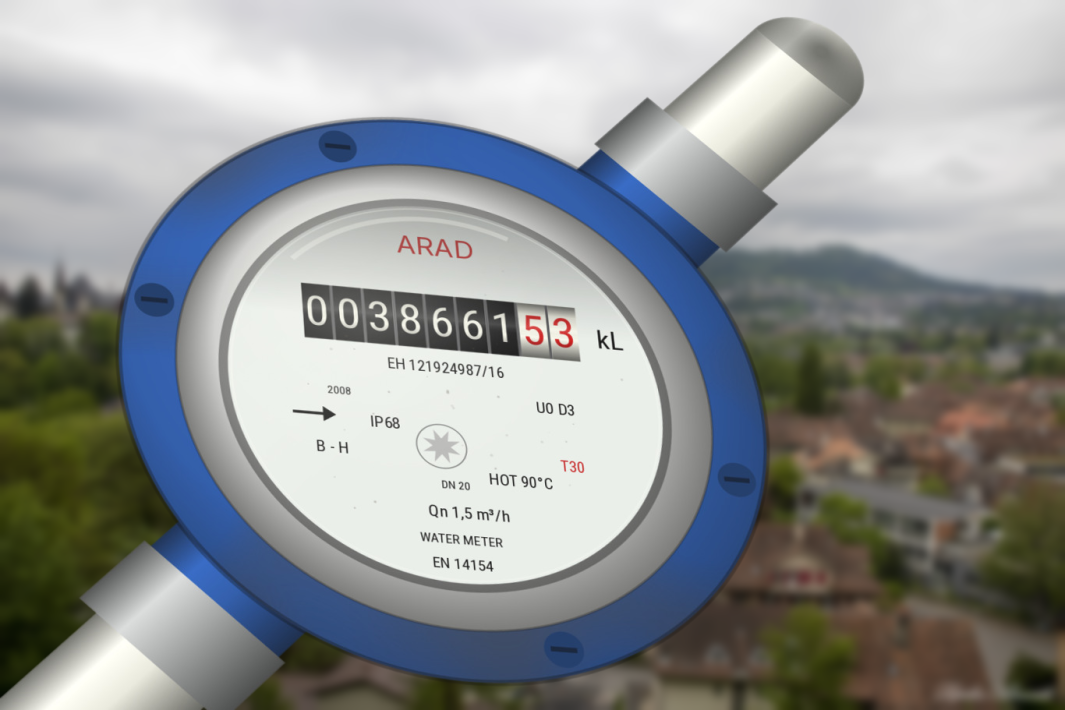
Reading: 38661.53; kL
